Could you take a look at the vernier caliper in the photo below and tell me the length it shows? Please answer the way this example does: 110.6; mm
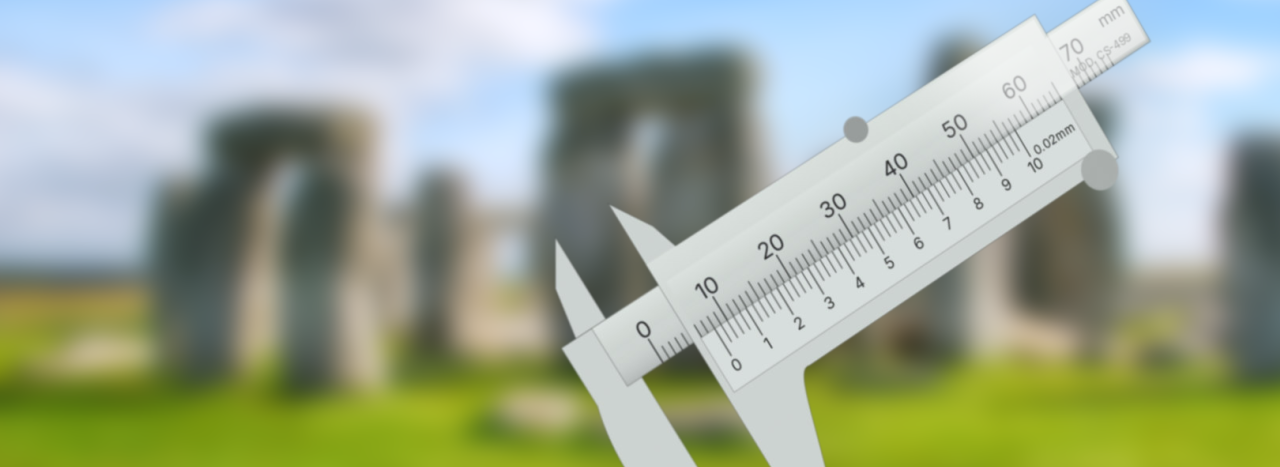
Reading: 8.0; mm
